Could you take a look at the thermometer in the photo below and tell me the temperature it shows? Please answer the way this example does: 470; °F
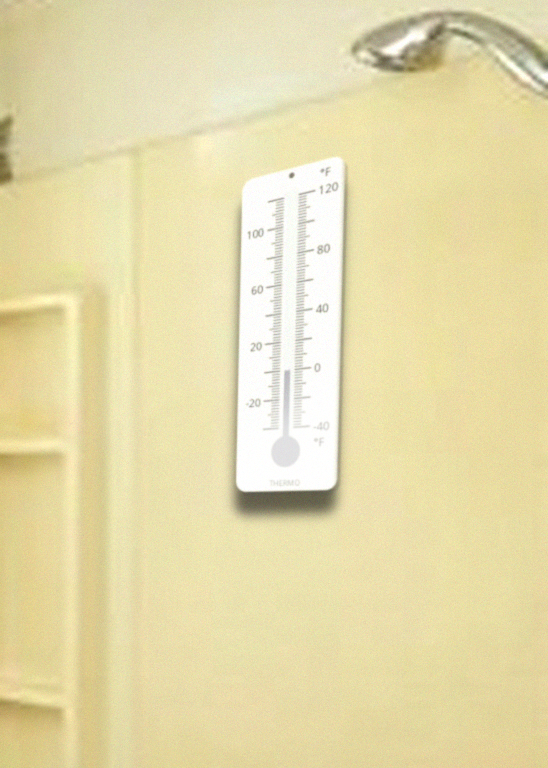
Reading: 0; °F
